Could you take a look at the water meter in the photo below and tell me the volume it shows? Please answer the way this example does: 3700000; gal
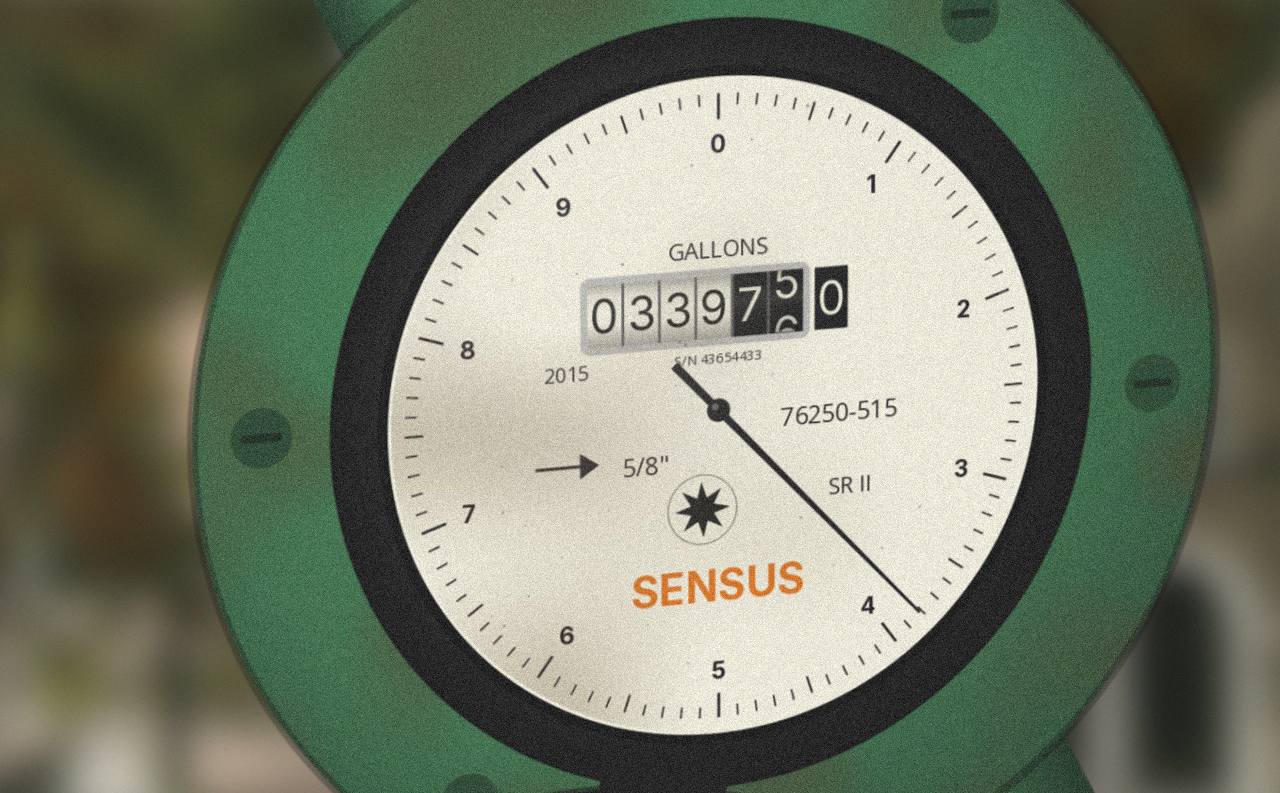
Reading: 339753.8; gal
